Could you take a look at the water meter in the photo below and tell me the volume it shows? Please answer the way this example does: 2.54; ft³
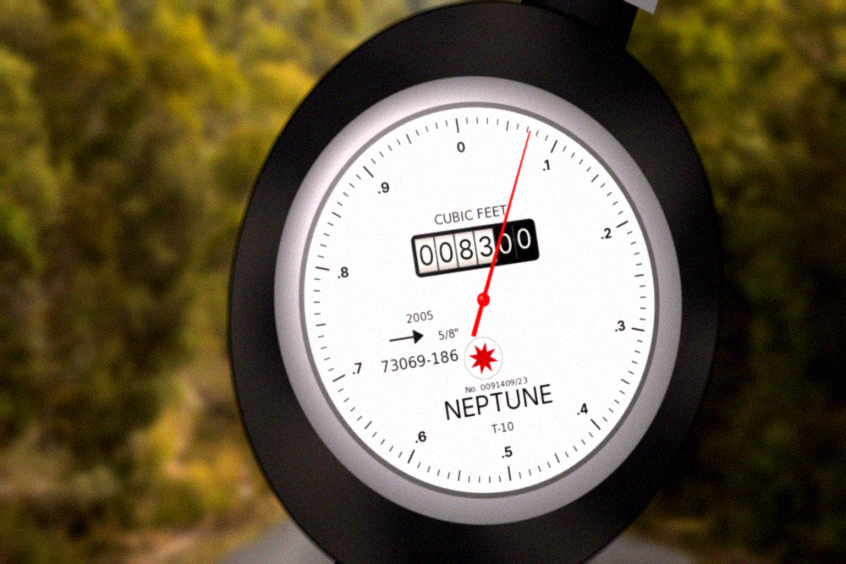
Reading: 8300.07; ft³
